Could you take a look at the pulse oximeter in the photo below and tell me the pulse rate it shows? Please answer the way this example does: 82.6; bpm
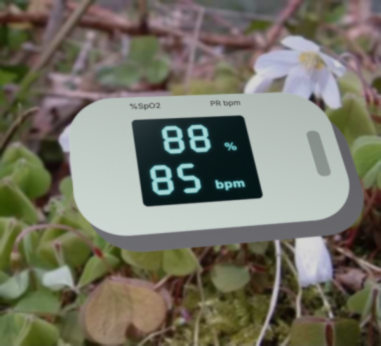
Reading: 85; bpm
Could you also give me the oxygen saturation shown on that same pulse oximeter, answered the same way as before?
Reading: 88; %
